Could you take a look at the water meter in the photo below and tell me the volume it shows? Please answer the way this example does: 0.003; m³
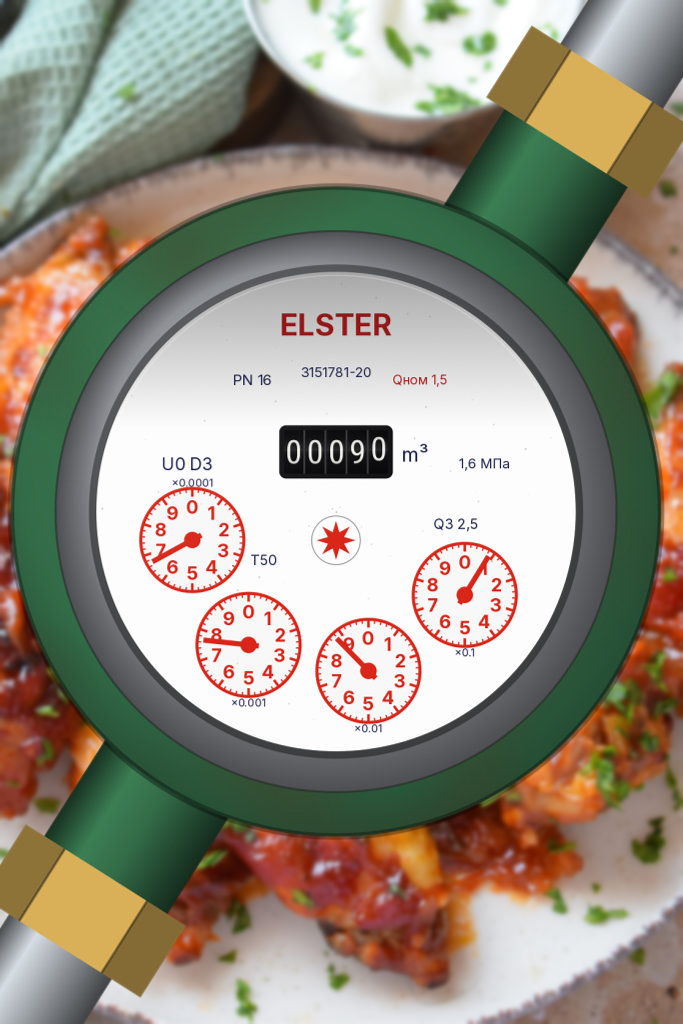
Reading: 90.0876; m³
